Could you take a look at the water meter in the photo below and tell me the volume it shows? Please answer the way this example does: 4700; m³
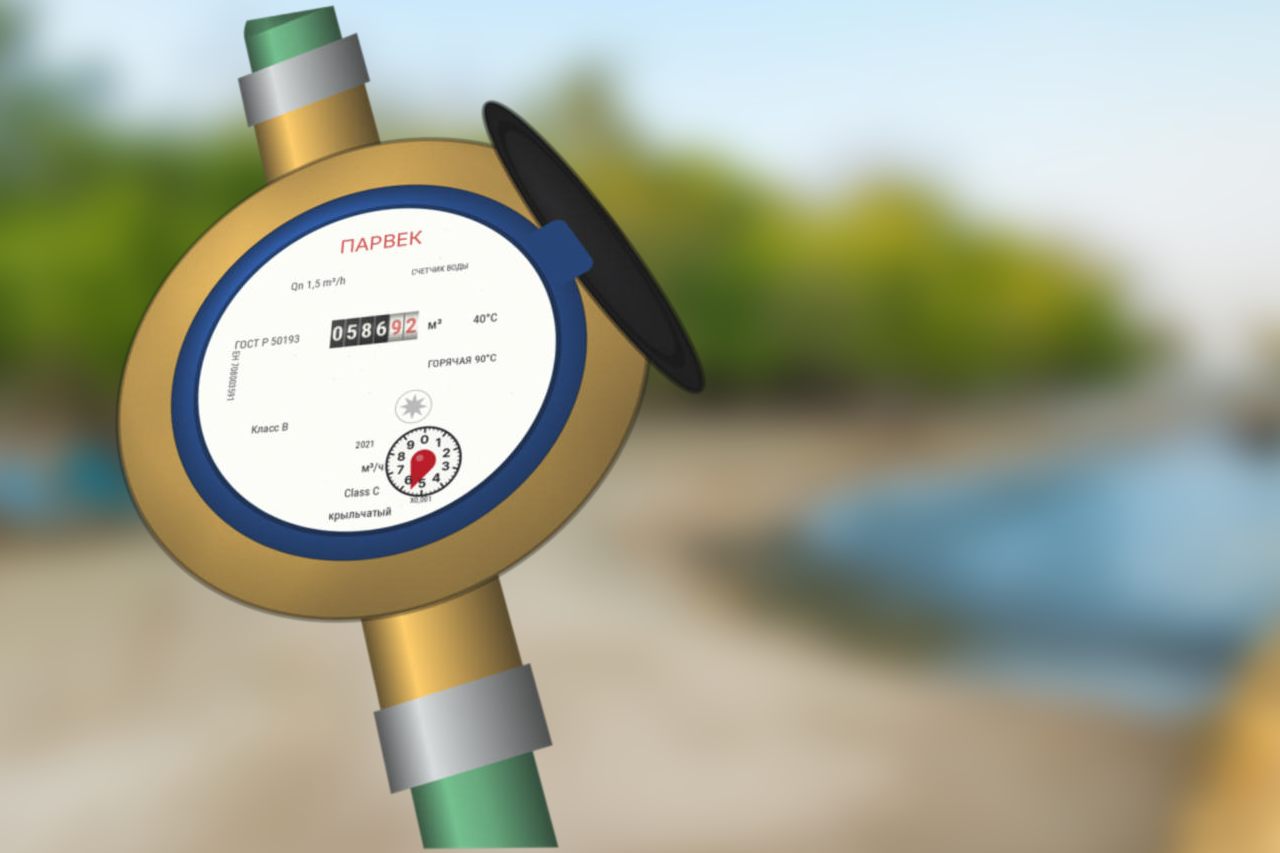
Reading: 586.925; m³
